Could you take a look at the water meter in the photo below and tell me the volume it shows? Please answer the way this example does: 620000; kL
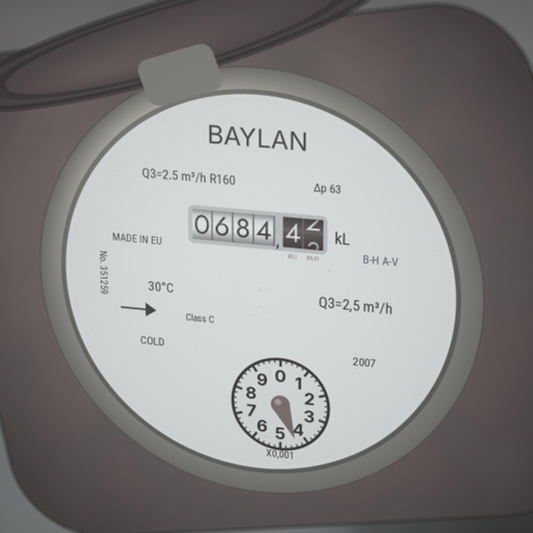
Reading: 684.424; kL
